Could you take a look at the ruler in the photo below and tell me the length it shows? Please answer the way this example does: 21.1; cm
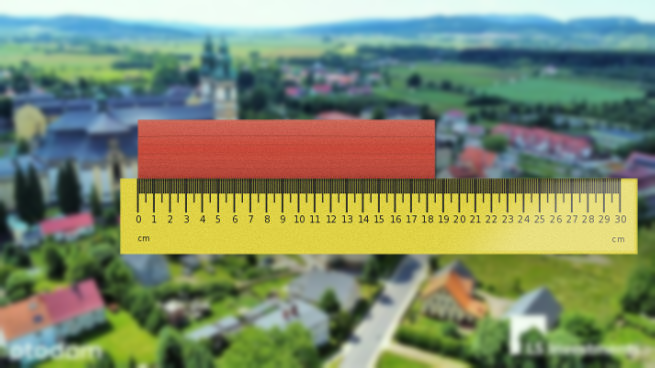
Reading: 18.5; cm
